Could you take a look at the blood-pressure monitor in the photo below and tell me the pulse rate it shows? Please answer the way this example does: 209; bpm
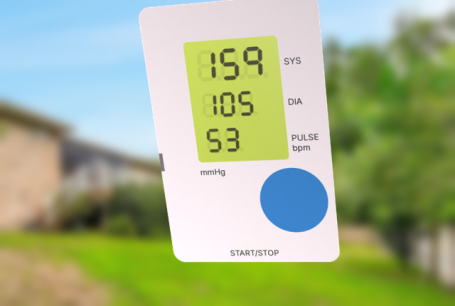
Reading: 53; bpm
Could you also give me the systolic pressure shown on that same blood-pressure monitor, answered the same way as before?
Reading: 159; mmHg
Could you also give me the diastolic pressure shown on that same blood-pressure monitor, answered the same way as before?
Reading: 105; mmHg
